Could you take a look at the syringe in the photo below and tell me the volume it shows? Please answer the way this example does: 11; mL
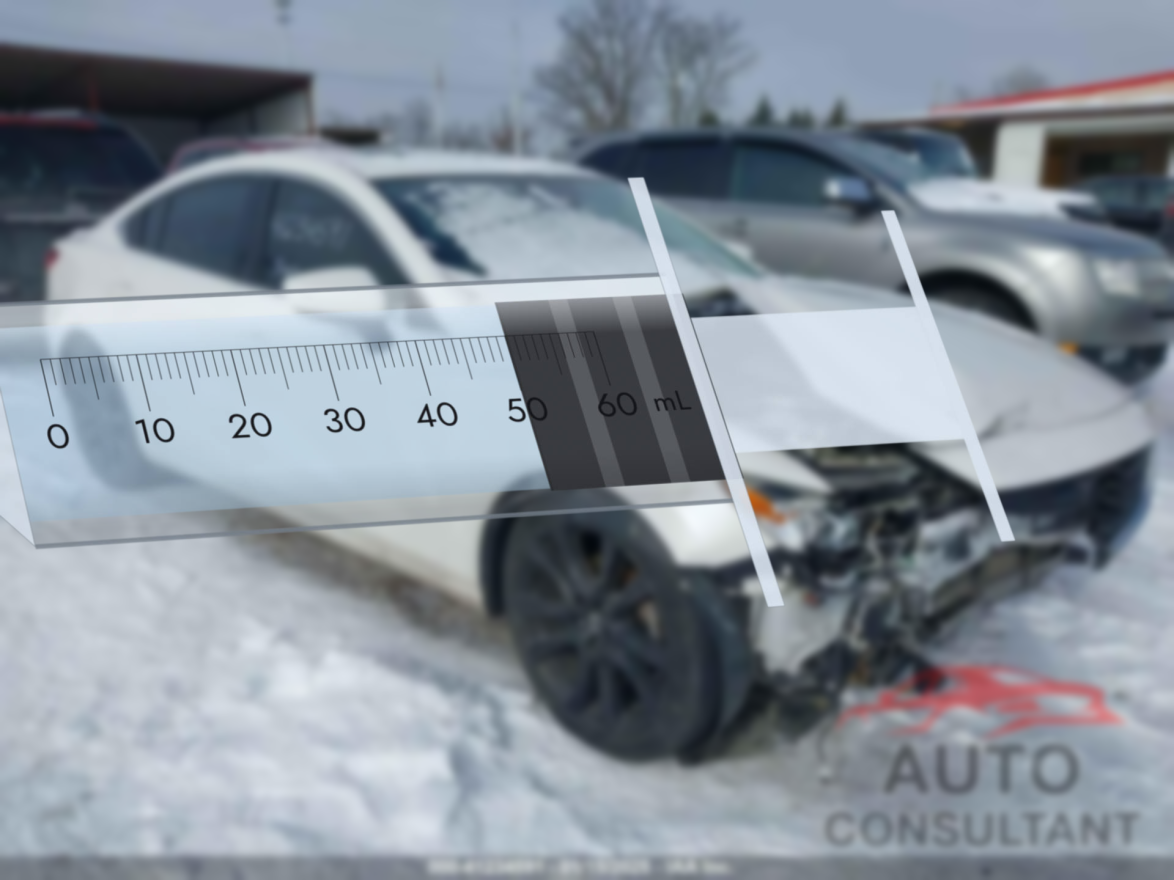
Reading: 50; mL
